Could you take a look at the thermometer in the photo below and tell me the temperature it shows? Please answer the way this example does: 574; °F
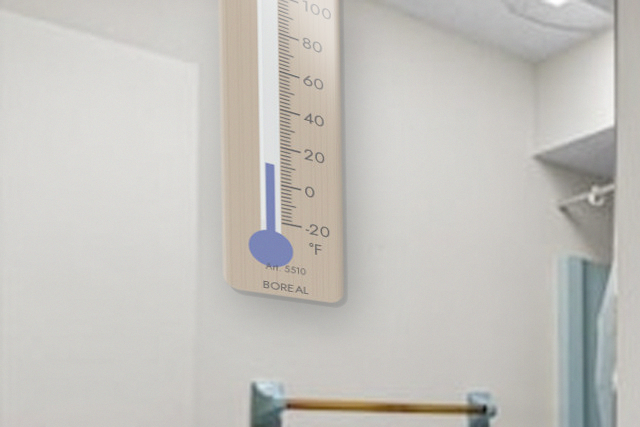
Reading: 10; °F
